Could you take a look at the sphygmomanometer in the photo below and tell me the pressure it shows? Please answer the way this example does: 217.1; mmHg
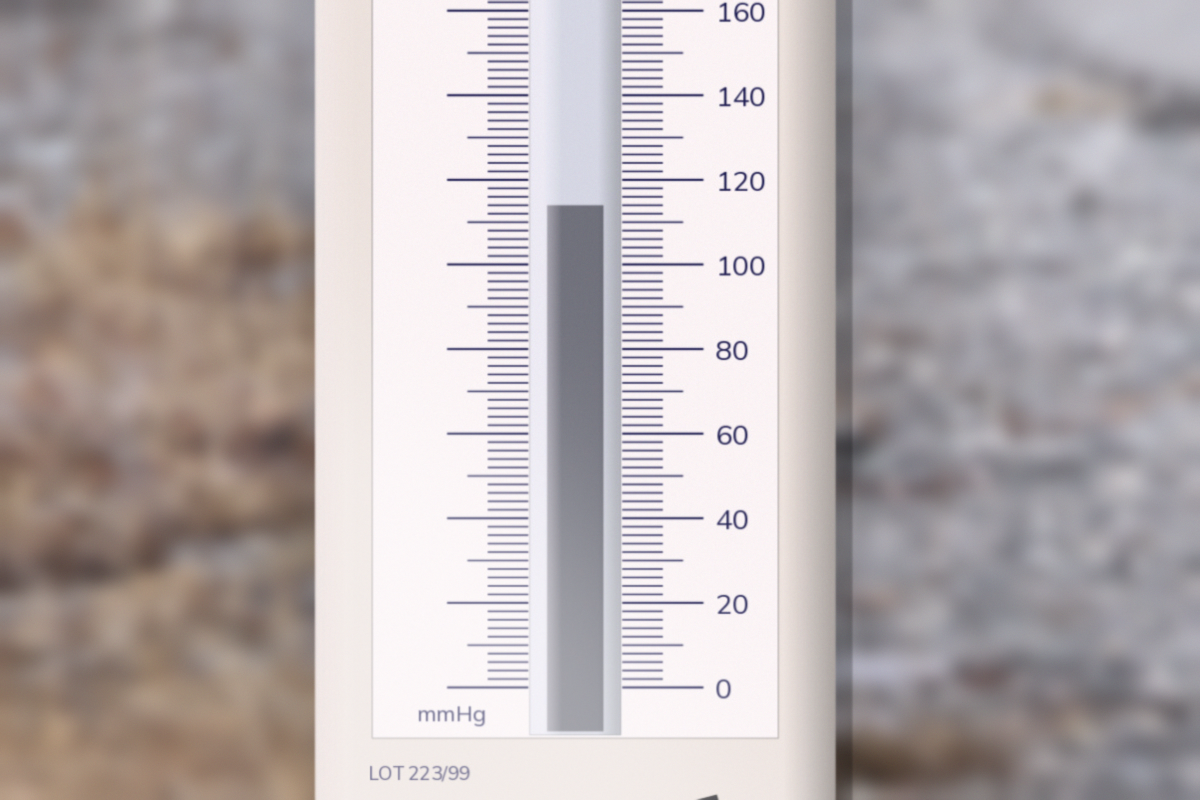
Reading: 114; mmHg
